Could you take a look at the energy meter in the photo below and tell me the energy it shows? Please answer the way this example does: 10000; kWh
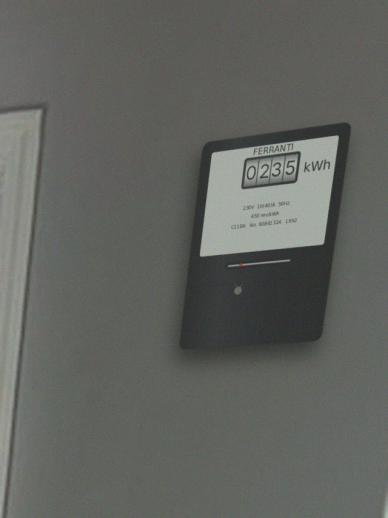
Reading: 235; kWh
